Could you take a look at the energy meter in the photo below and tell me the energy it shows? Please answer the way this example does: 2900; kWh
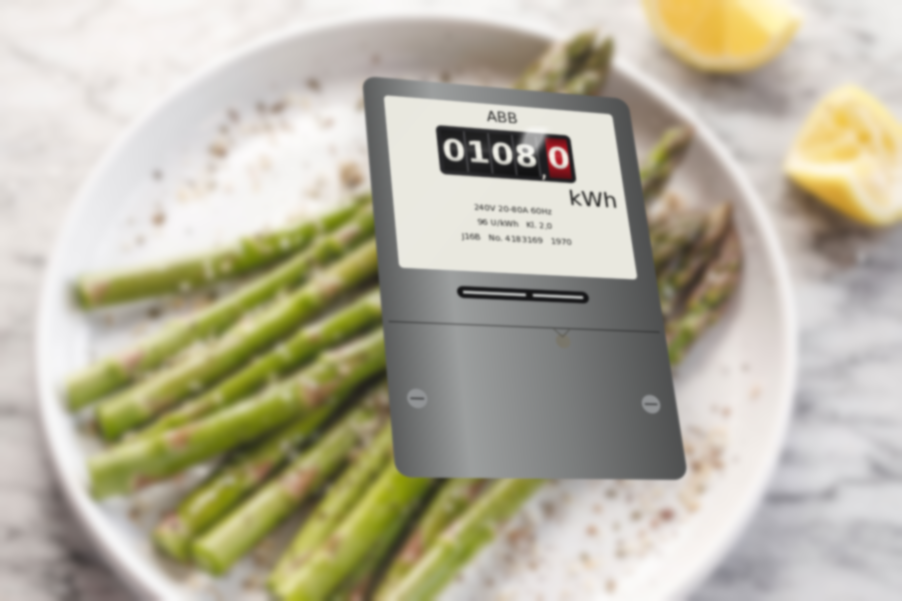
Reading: 108.0; kWh
